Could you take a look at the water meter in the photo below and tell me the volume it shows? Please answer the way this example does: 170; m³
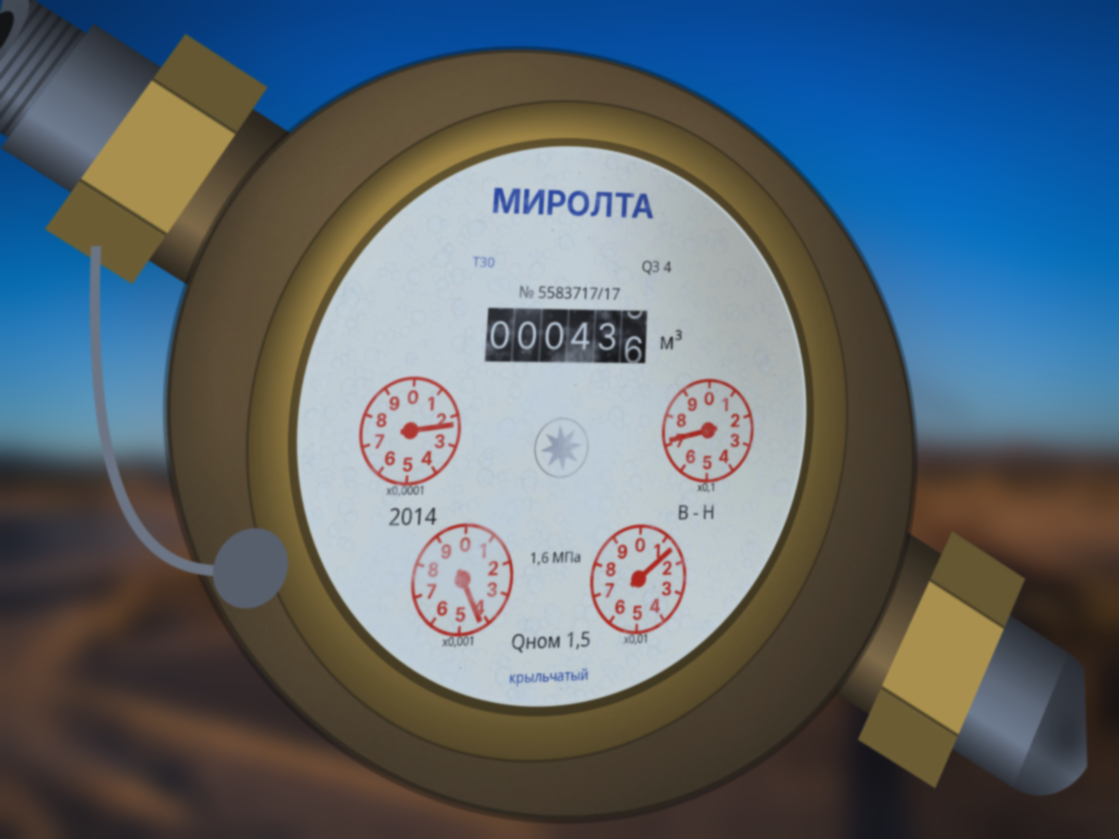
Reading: 435.7142; m³
